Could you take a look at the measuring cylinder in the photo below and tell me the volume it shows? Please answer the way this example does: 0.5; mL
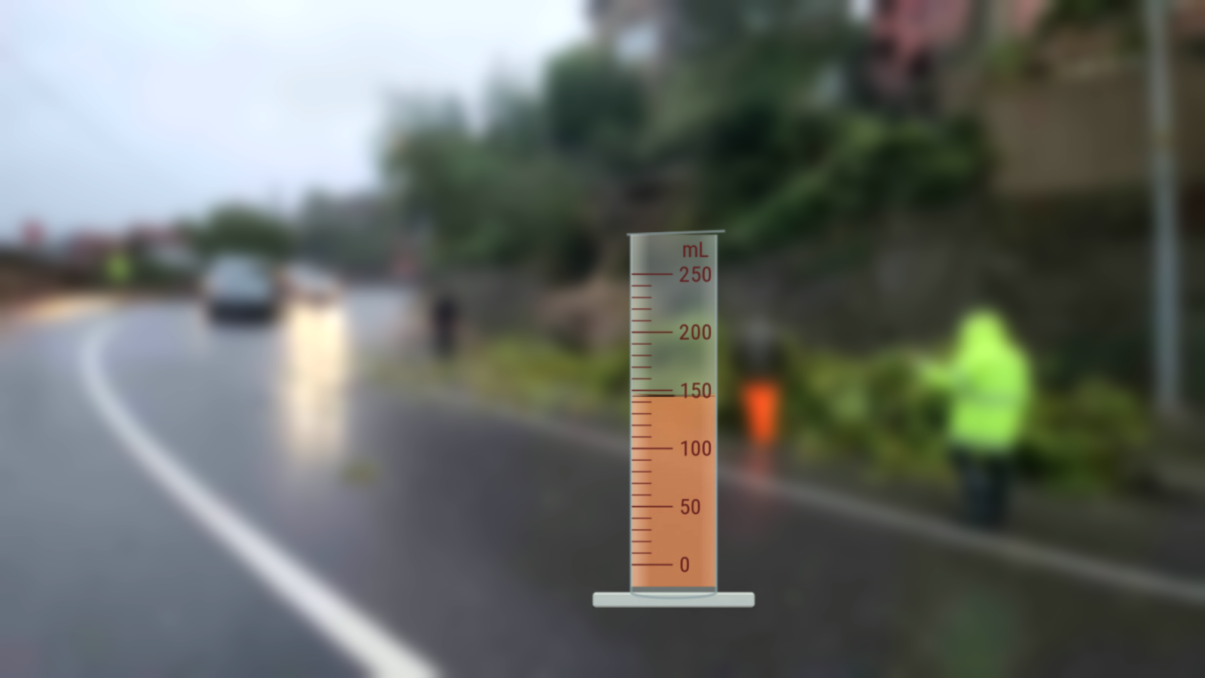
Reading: 145; mL
